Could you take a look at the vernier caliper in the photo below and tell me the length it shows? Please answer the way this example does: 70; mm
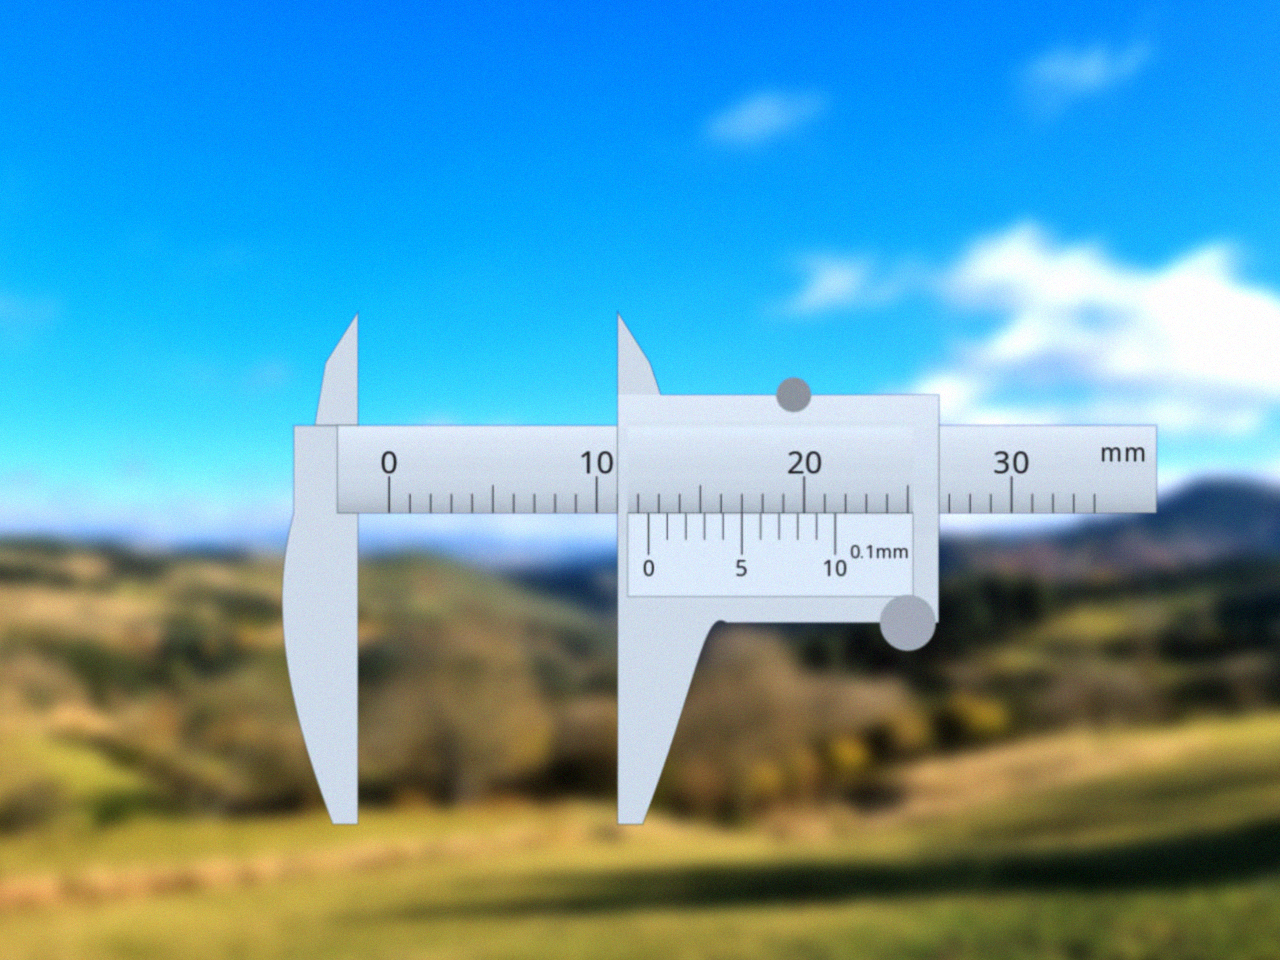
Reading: 12.5; mm
